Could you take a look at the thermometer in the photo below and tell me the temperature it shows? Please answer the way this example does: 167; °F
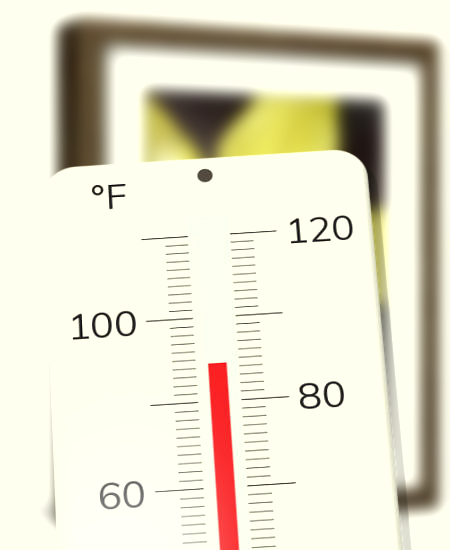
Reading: 89; °F
